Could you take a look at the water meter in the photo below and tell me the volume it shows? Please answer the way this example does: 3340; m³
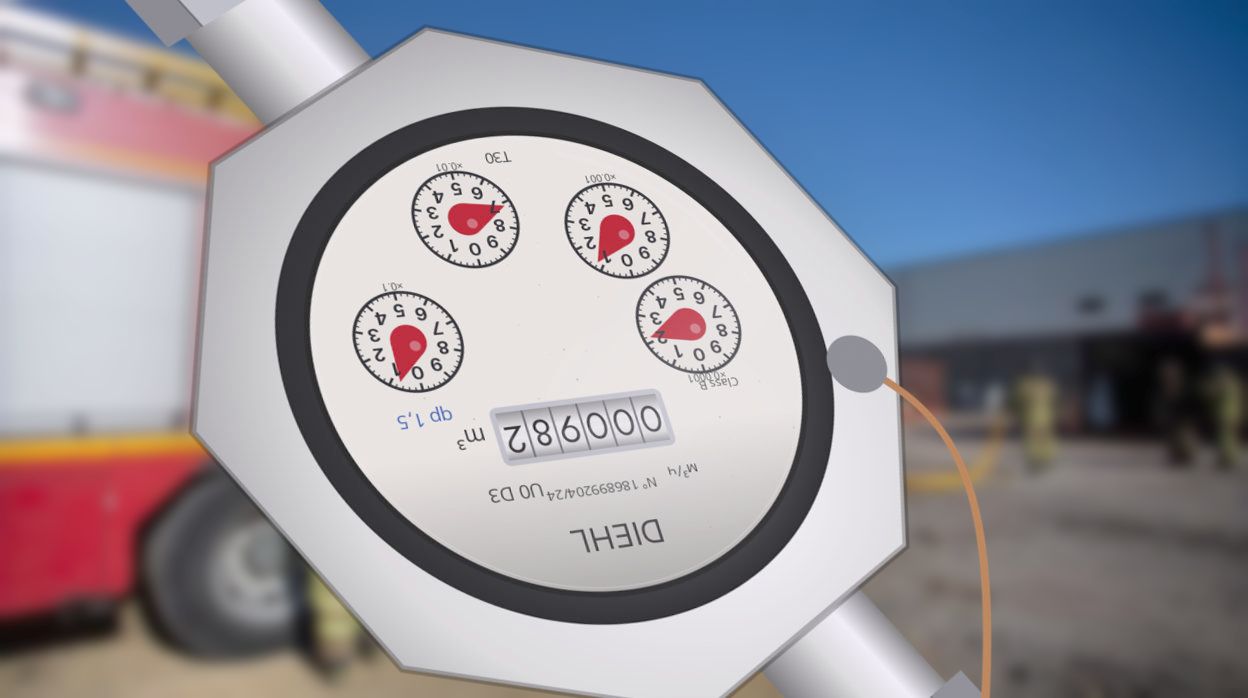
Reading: 982.0712; m³
